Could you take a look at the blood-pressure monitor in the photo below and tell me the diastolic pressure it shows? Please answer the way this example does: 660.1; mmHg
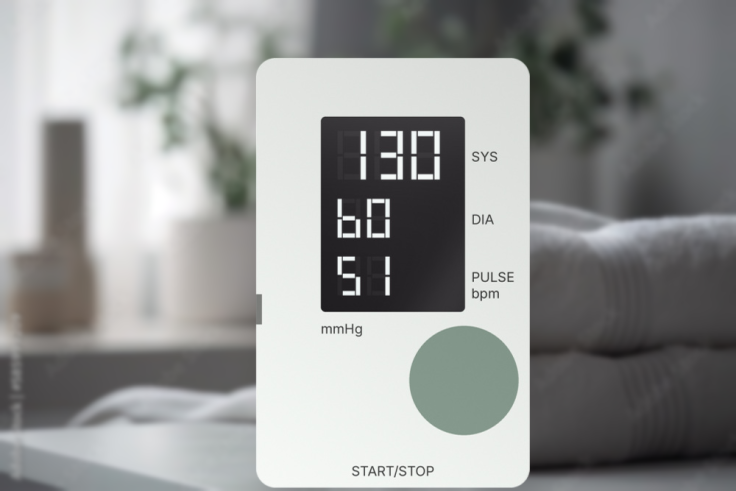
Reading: 60; mmHg
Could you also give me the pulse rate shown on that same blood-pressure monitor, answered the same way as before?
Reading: 51; bpm
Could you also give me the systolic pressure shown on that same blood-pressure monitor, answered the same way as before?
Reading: 130; mmHg
